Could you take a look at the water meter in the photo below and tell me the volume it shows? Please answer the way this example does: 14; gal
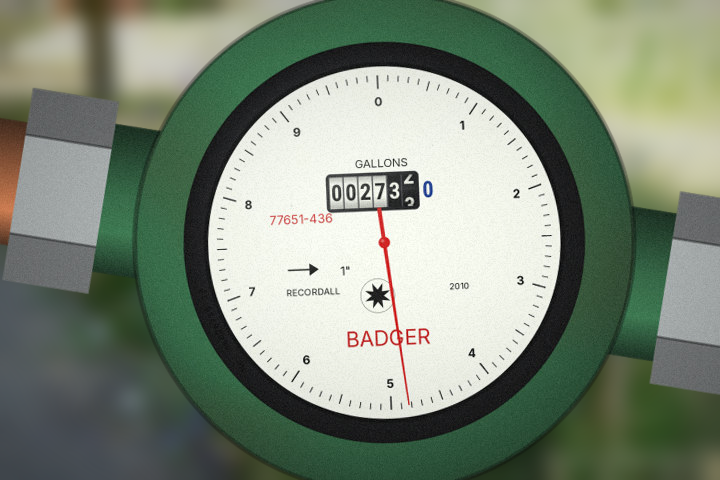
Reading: 27324.8; gal
